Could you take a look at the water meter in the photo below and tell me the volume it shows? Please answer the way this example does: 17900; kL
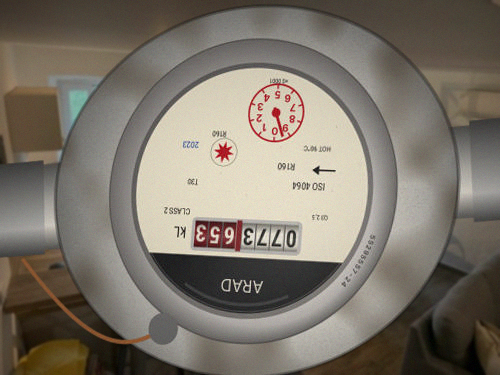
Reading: 773.6529; kL
